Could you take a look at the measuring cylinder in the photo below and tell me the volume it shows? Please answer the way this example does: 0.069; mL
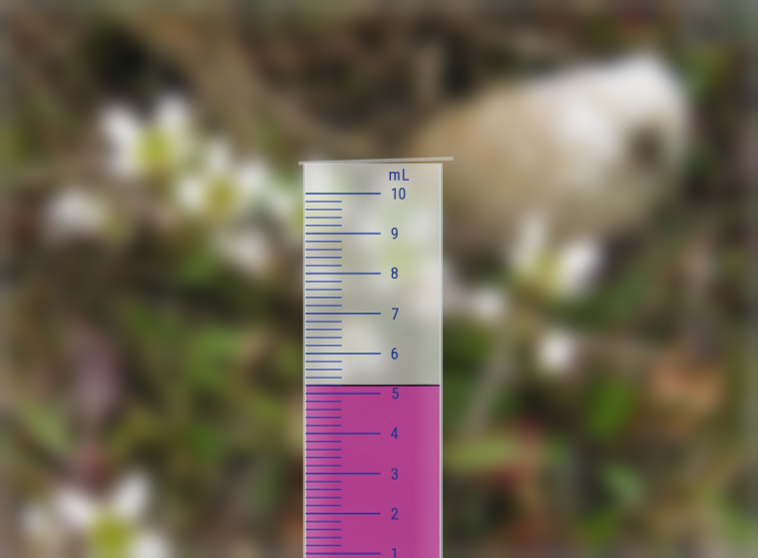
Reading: 5.2; mL
